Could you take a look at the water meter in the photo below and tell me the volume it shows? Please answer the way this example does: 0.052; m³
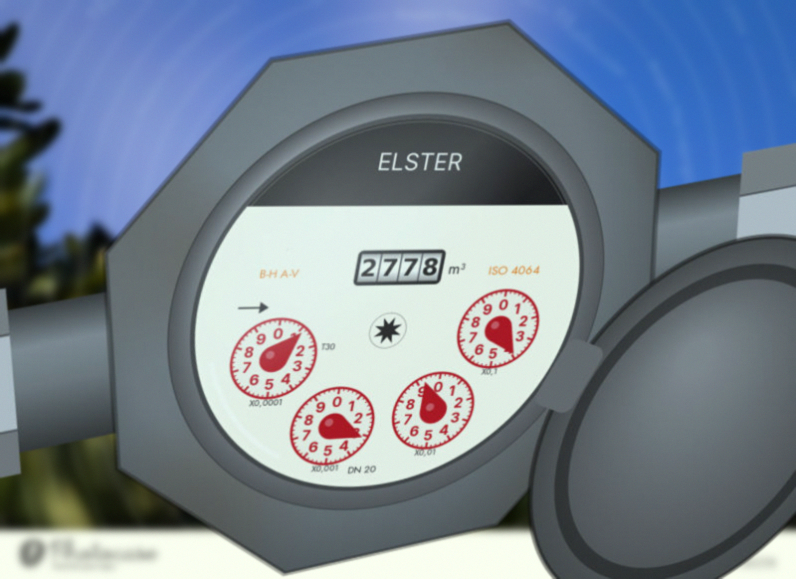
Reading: 2778.3931; m³
